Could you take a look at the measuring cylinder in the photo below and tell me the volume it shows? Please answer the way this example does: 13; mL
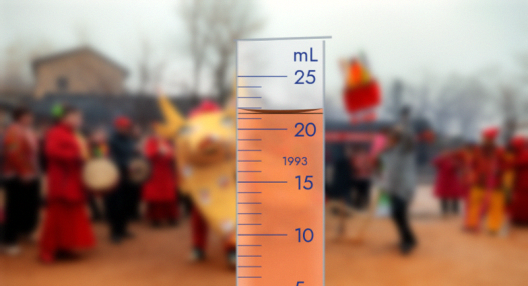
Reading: 21.5; mL
